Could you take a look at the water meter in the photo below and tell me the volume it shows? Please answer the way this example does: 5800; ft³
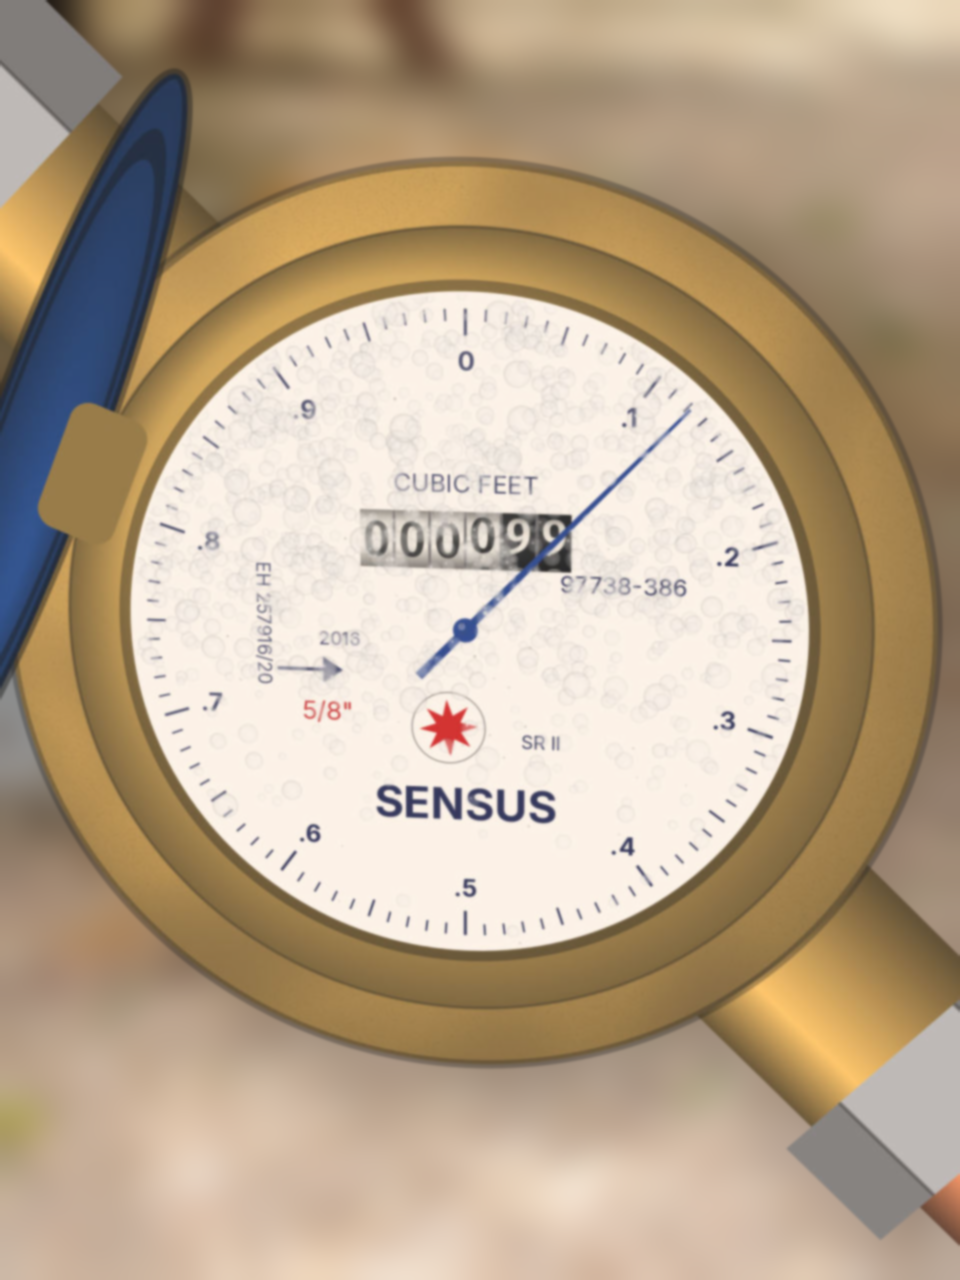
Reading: 99.12; ft³
